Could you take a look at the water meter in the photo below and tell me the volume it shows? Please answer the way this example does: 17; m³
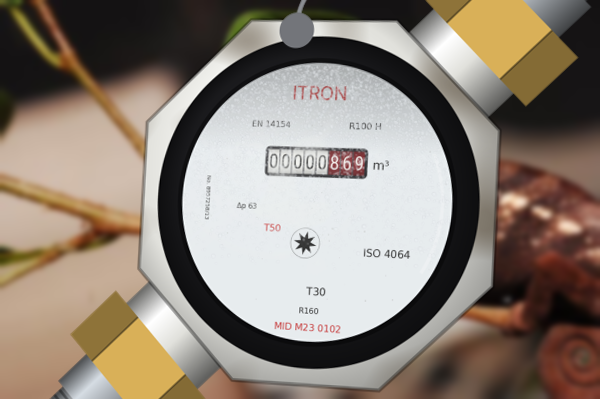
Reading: 0.869; m³
